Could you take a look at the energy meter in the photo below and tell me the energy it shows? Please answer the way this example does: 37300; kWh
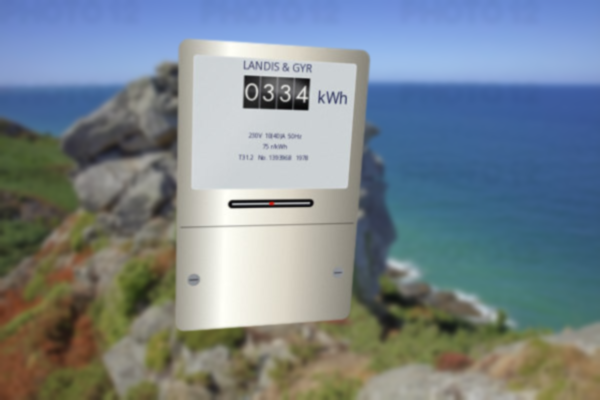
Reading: 334; kWh
